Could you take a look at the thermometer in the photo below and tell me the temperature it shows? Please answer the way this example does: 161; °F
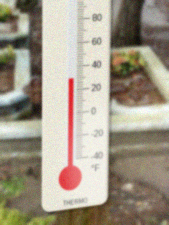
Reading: 30; °F
